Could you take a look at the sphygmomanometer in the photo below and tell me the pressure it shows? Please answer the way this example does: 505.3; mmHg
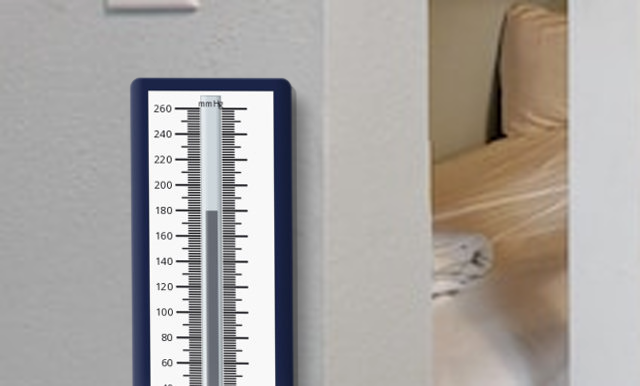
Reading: 180; mmHg
